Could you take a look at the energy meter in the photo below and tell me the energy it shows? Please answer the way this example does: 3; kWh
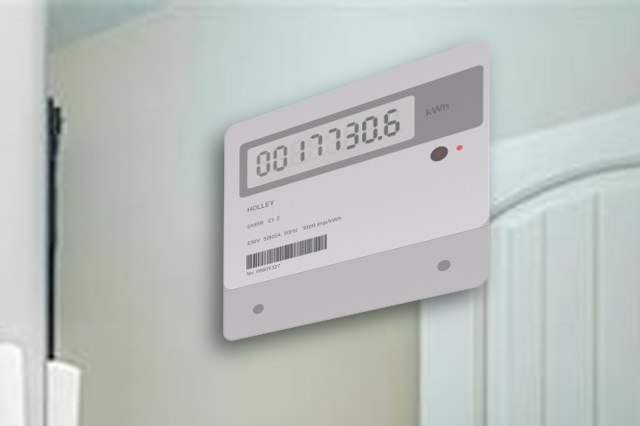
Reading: 17730.6; kWh
